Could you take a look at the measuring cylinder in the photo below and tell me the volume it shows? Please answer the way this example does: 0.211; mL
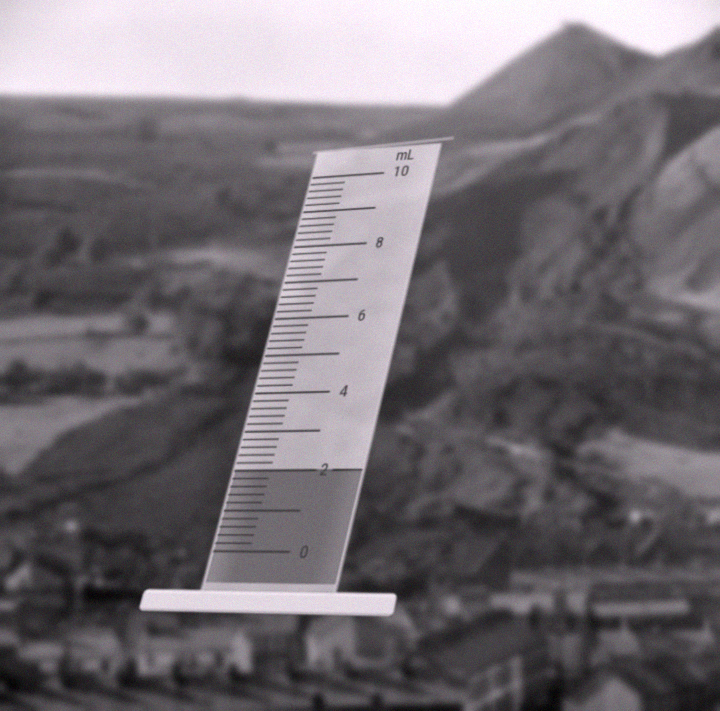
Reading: 2; mL
